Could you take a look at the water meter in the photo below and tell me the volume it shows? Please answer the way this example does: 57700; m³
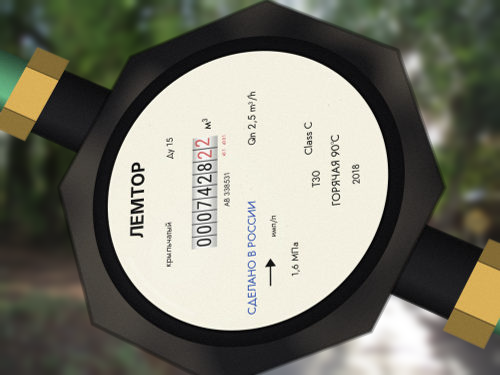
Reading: 7428.22; m³
